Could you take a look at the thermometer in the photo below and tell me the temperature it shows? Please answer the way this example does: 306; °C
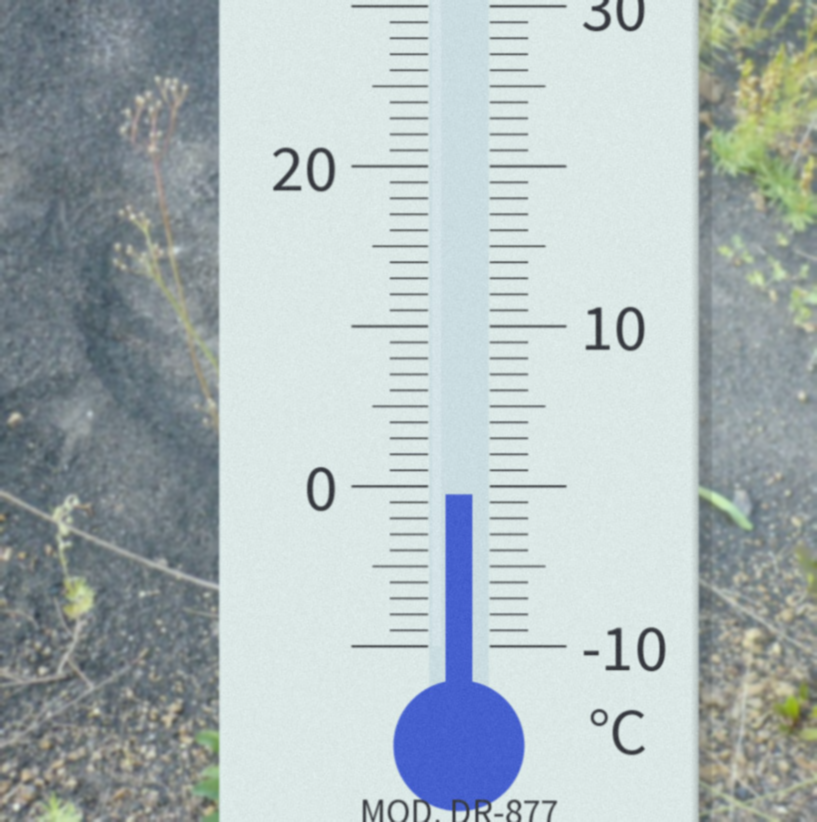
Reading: -0.5; °C
